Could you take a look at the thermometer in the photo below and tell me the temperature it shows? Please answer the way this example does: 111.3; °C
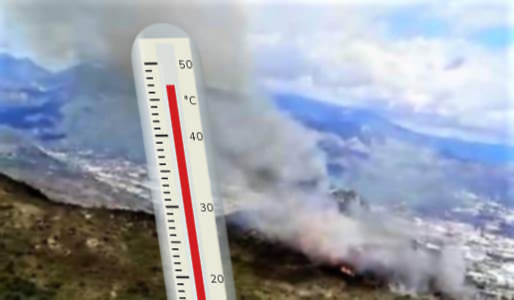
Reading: 47; °C
